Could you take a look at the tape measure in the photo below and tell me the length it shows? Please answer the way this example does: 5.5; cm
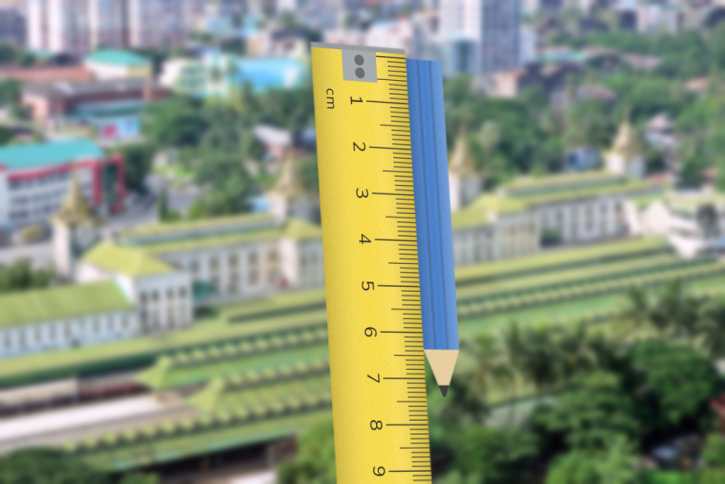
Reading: 7.4; cm
